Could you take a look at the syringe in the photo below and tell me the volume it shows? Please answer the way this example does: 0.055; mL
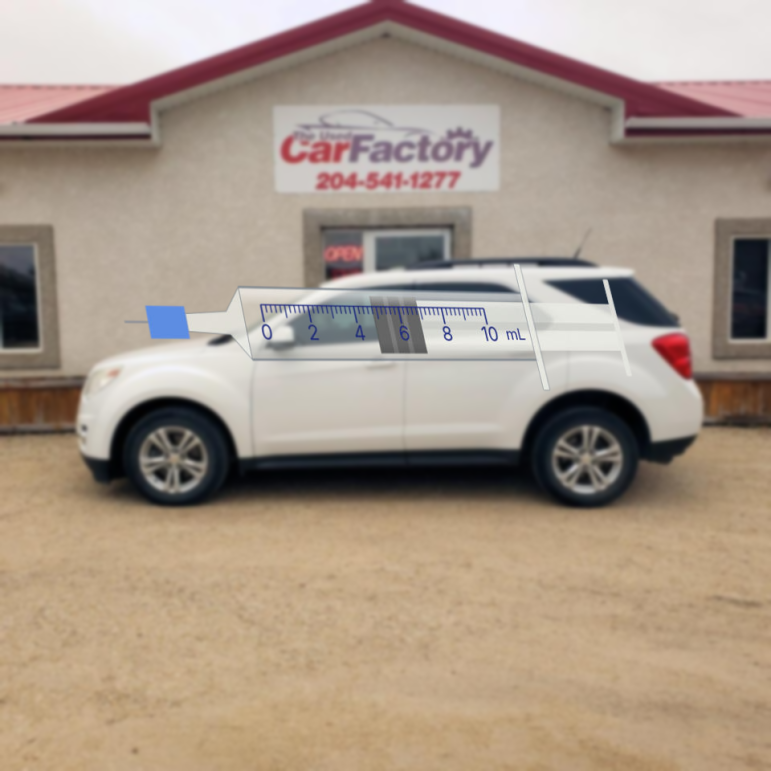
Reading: 4.8; mL
